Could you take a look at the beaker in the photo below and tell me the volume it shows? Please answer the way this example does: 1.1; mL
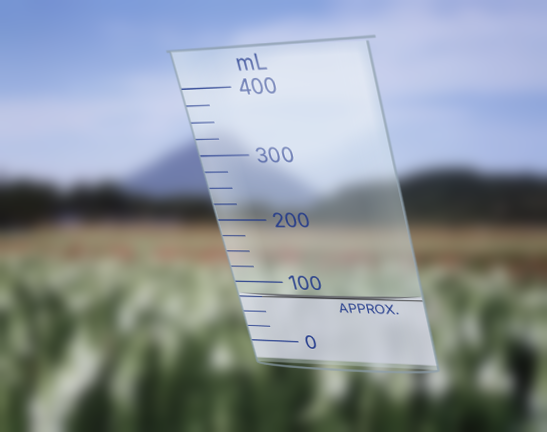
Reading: 75; mL
